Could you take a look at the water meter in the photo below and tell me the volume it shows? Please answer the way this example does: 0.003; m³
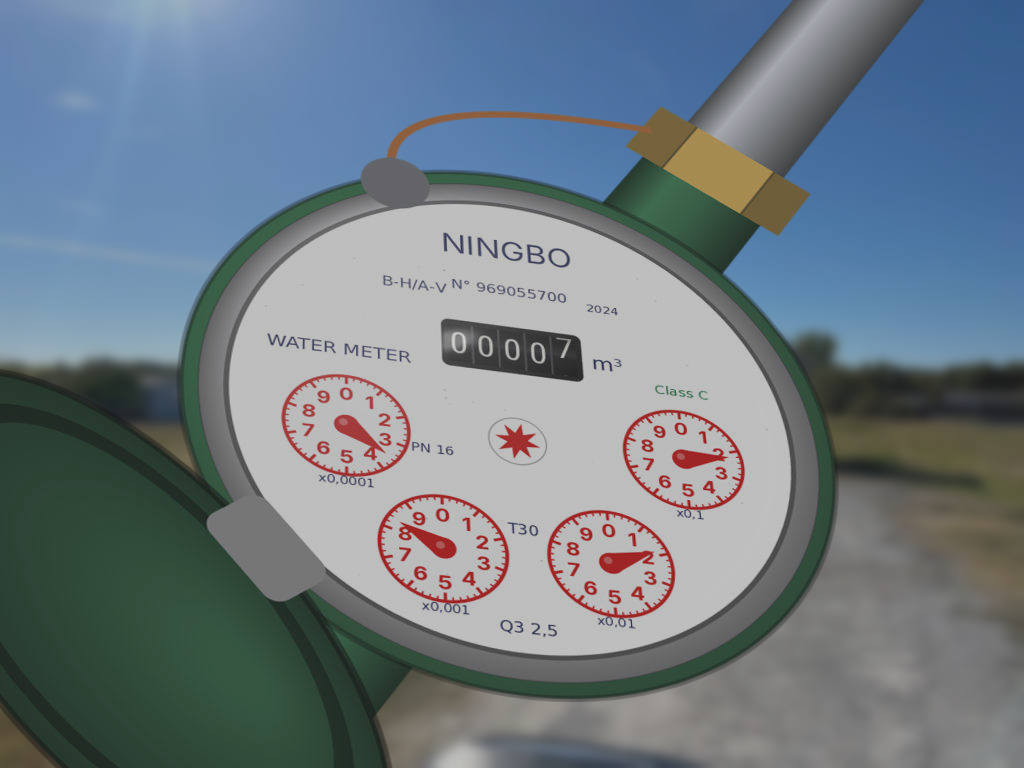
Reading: 7.2183; m³
